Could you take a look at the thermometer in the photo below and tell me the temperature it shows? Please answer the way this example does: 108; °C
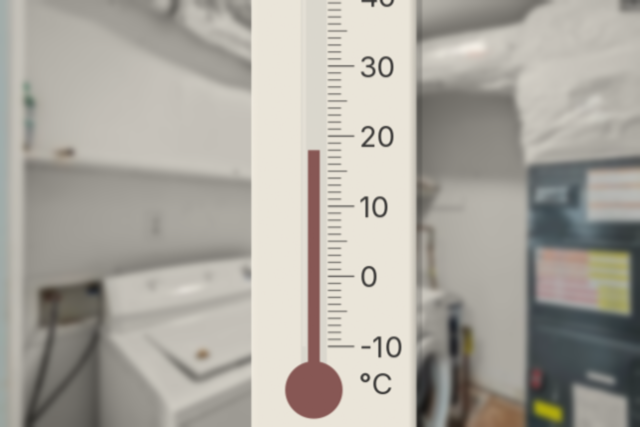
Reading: 18; °C
